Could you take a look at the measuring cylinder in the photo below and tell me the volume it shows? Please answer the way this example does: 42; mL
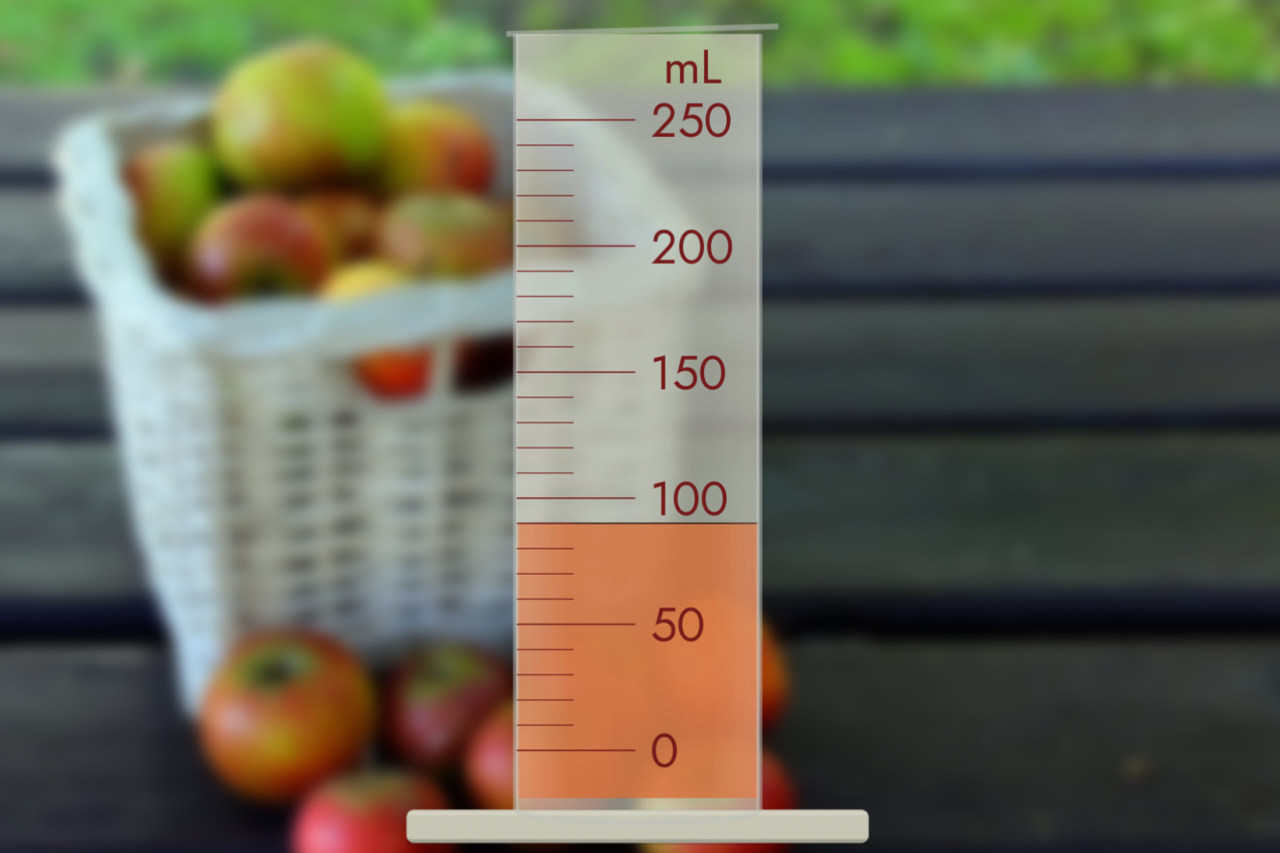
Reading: 90; mL
